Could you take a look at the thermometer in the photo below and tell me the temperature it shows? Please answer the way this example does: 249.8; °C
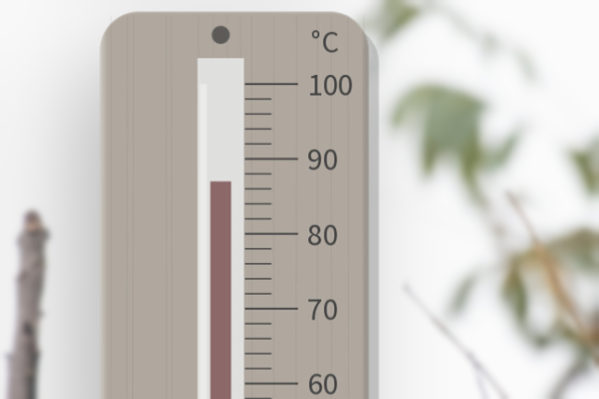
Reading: 87; °C
